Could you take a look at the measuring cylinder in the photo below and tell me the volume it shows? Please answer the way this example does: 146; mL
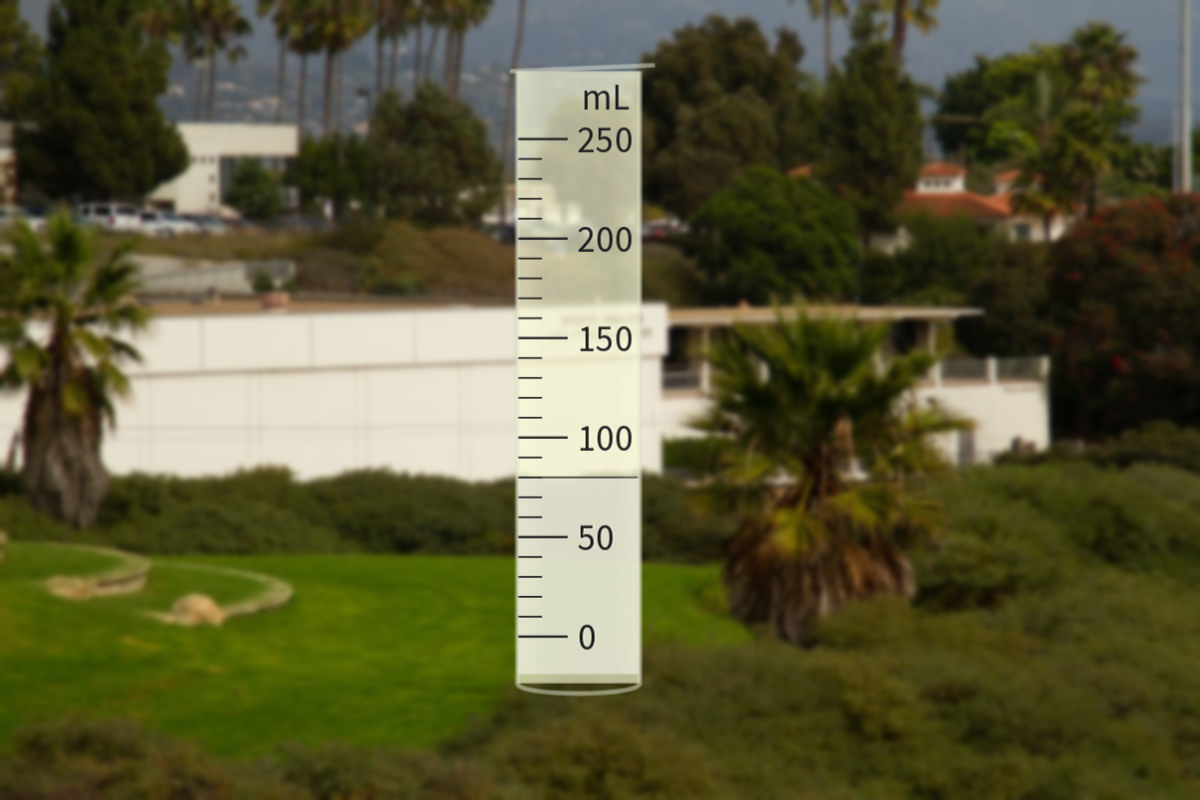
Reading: 80; mL
